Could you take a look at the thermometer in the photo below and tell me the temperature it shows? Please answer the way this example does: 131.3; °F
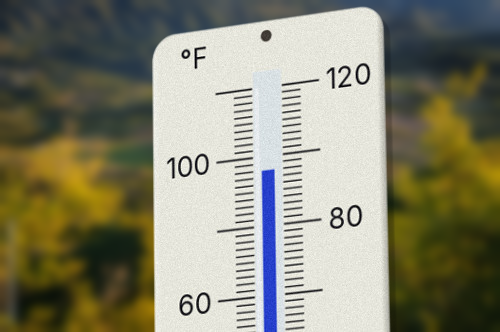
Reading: 96; °F
